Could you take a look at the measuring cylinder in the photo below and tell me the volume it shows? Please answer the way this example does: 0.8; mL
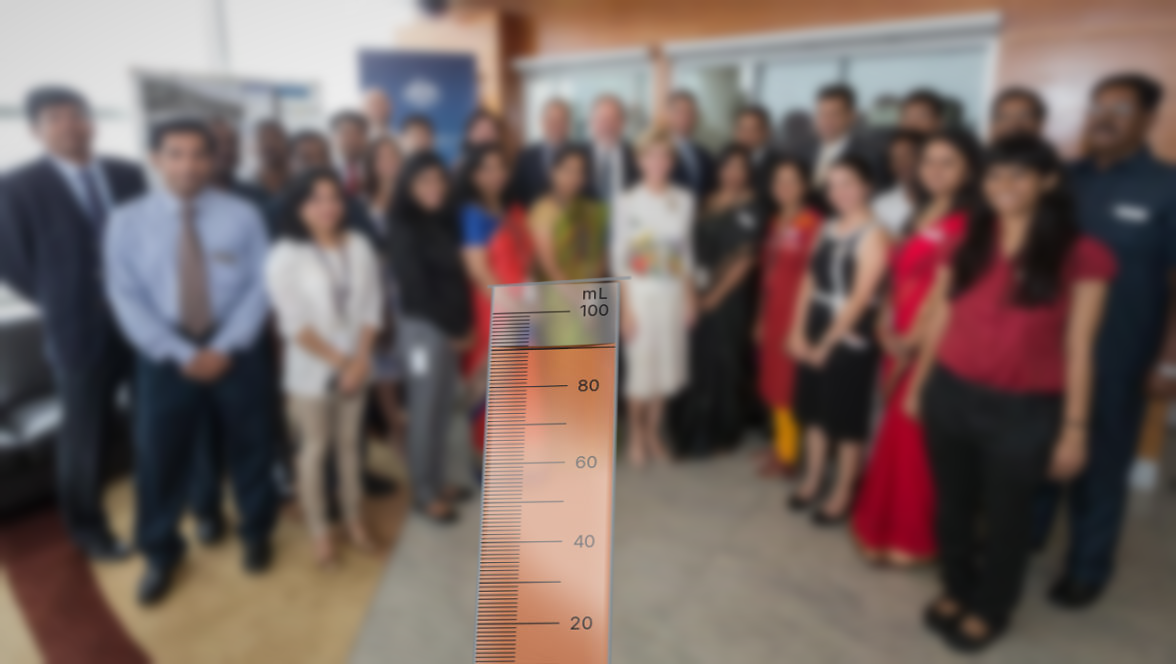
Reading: 90; mL
